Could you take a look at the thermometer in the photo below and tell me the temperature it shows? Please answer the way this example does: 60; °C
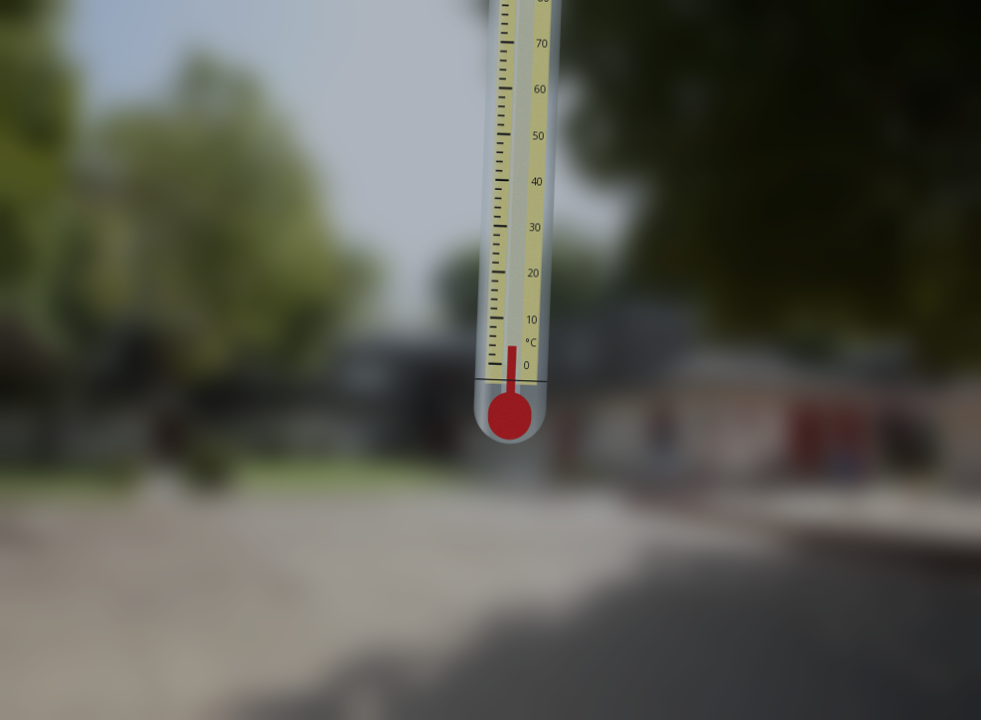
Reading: 4; °C
